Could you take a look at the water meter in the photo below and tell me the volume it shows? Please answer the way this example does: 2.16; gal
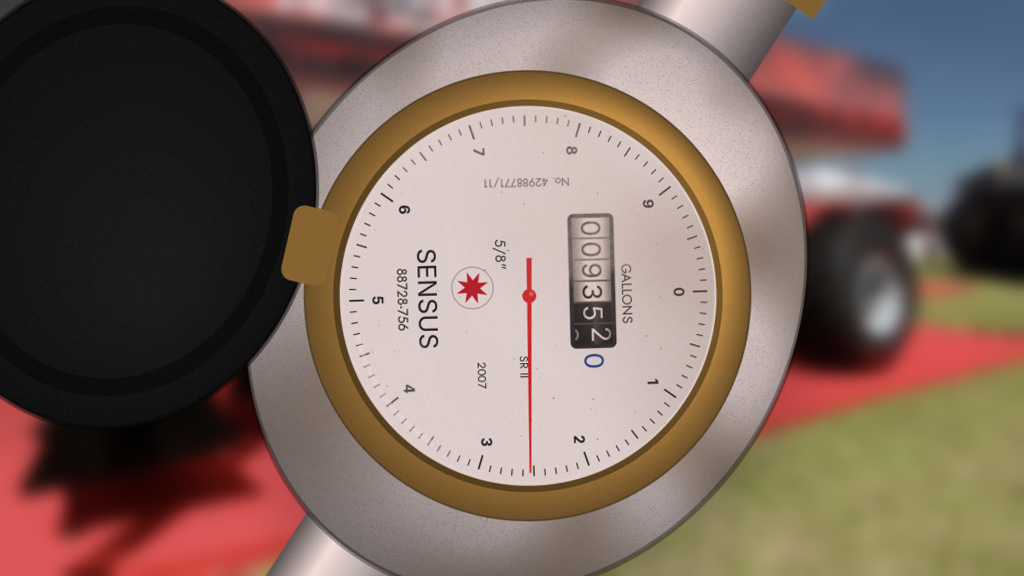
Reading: 93522.5; gal
